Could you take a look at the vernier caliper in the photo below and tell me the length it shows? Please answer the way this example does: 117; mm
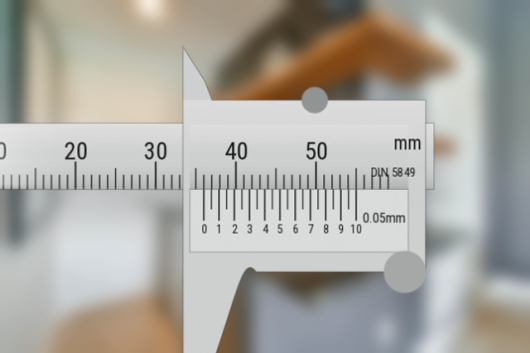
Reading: 36.0; mm
